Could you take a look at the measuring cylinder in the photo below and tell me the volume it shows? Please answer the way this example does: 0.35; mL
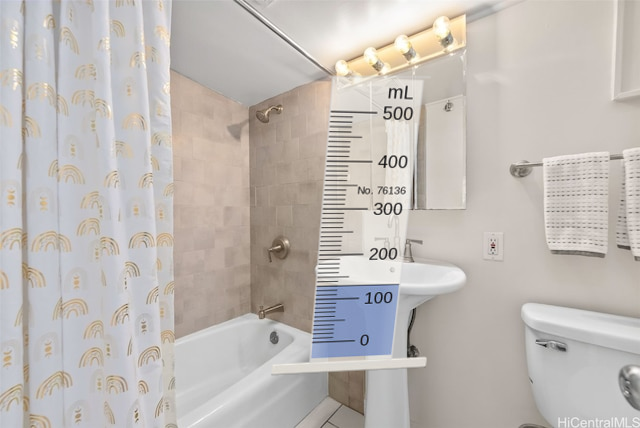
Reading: 130; mL
